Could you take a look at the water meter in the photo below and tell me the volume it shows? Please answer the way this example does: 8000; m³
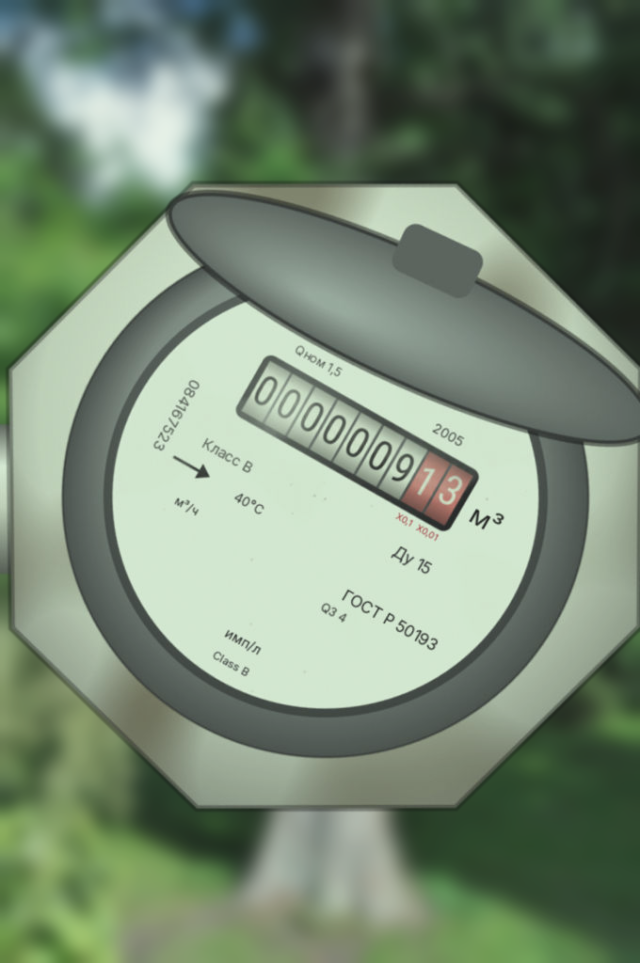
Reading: 9.13; m³
